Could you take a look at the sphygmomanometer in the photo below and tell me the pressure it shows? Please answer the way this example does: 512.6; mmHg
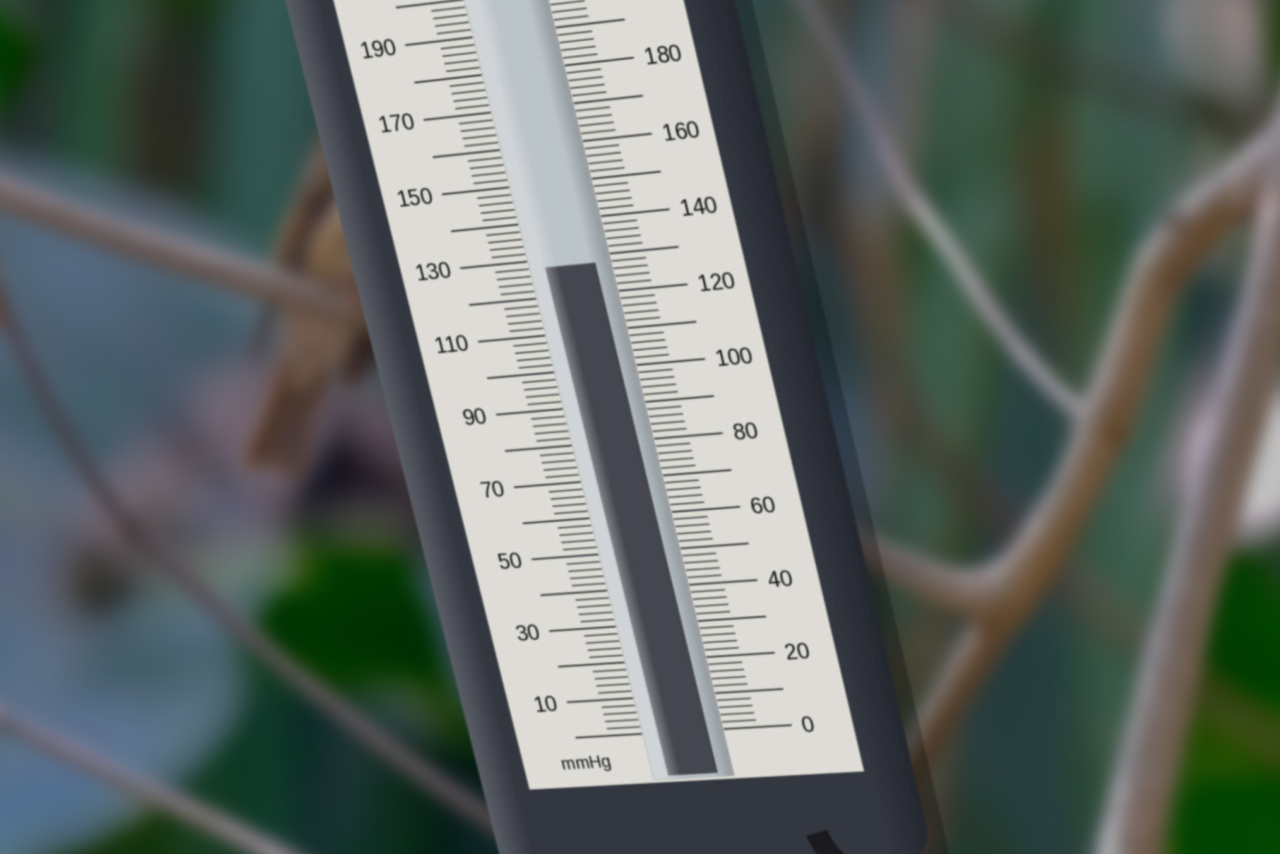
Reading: 128; mmHg
